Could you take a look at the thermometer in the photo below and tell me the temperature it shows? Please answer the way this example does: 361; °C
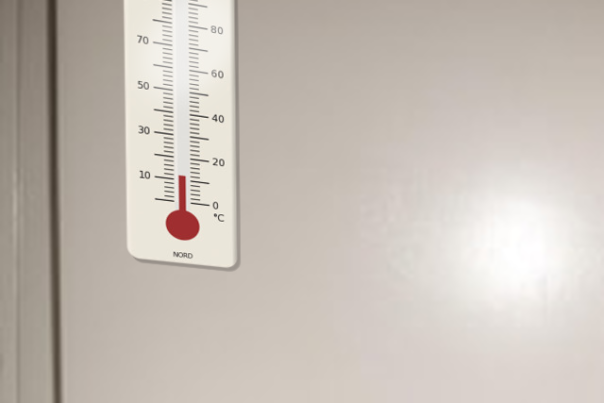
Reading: 12; °C
